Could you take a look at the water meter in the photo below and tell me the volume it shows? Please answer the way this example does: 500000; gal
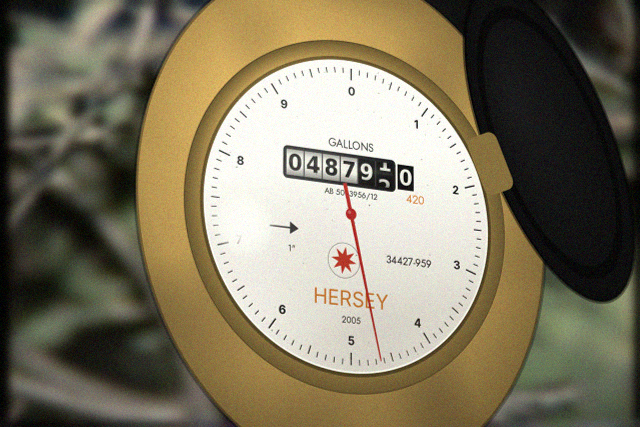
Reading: 487914.6; gal
